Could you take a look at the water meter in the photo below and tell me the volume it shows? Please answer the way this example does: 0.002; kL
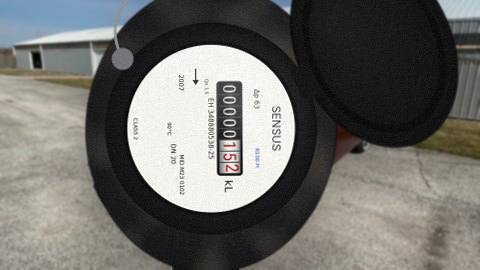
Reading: 0.152; kL
